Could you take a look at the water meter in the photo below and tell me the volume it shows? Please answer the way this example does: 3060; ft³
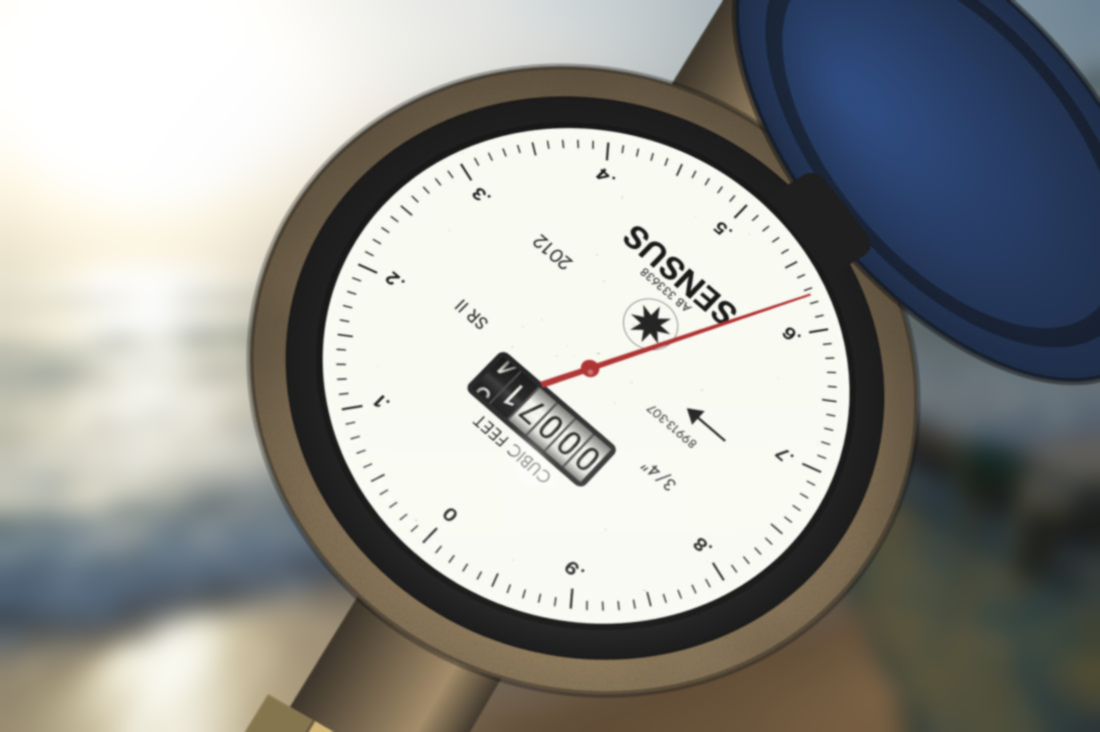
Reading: 713.57; ft³
